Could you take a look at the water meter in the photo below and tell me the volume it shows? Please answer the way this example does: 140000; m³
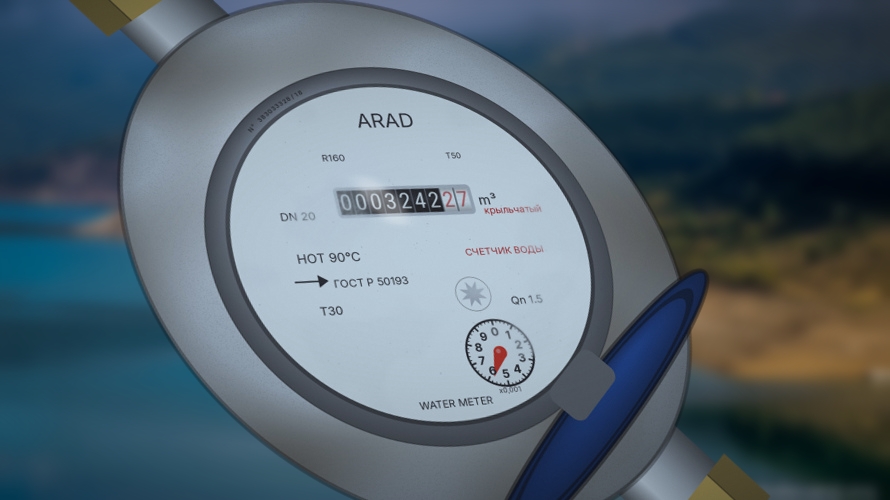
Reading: 3242.275; m³
